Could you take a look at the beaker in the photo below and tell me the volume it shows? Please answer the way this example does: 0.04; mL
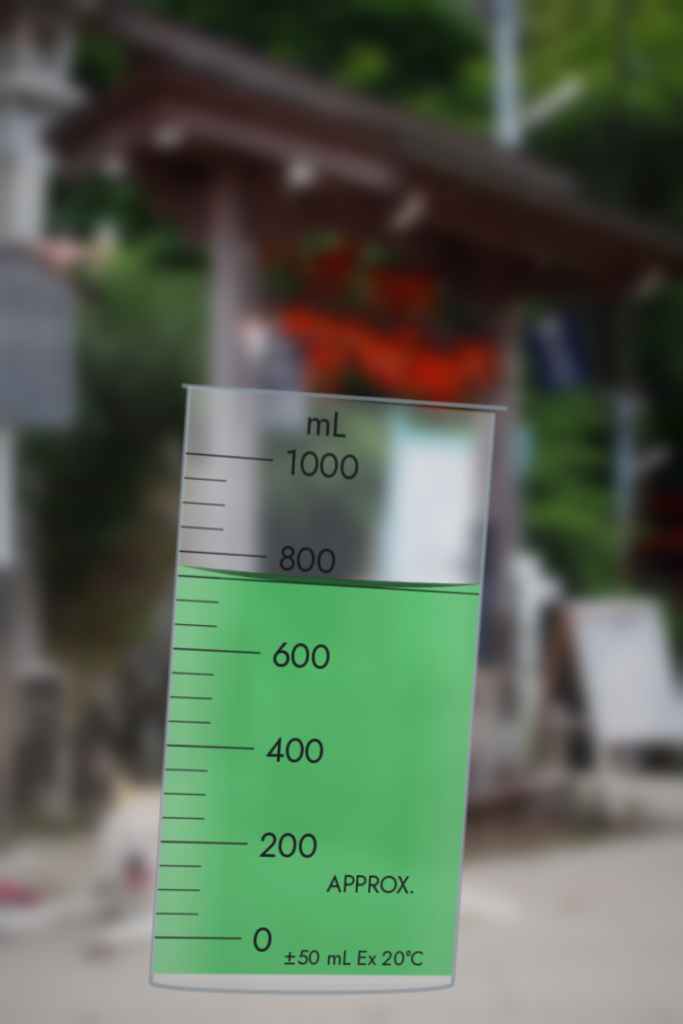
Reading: 750; mL
